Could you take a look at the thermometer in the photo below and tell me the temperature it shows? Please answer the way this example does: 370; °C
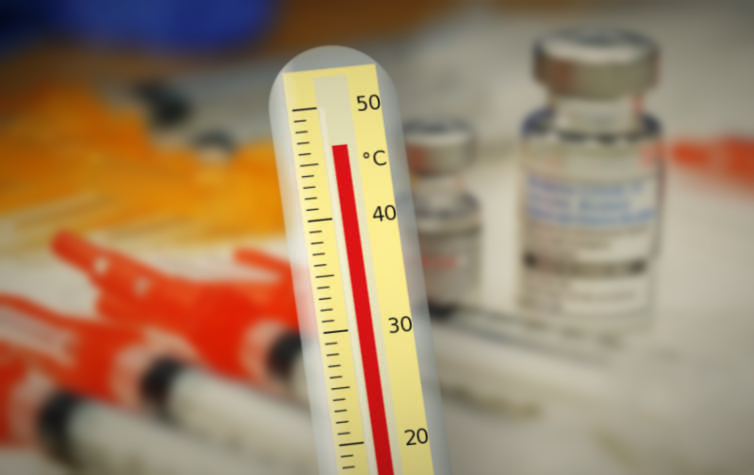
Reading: 46.5; °C
